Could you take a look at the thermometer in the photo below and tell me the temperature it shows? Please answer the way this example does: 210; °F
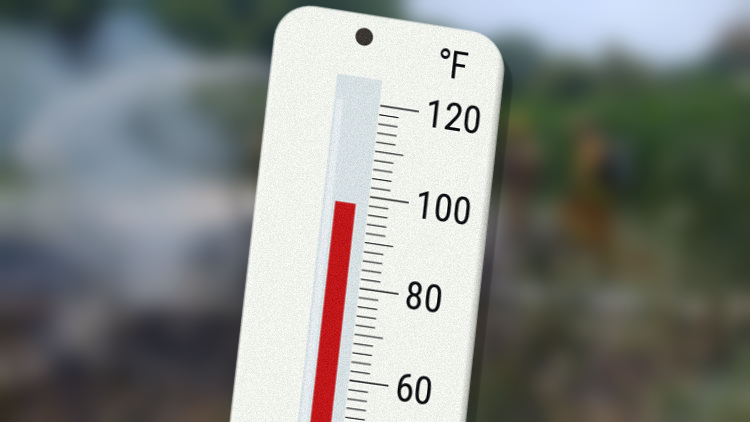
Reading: 98; °F
